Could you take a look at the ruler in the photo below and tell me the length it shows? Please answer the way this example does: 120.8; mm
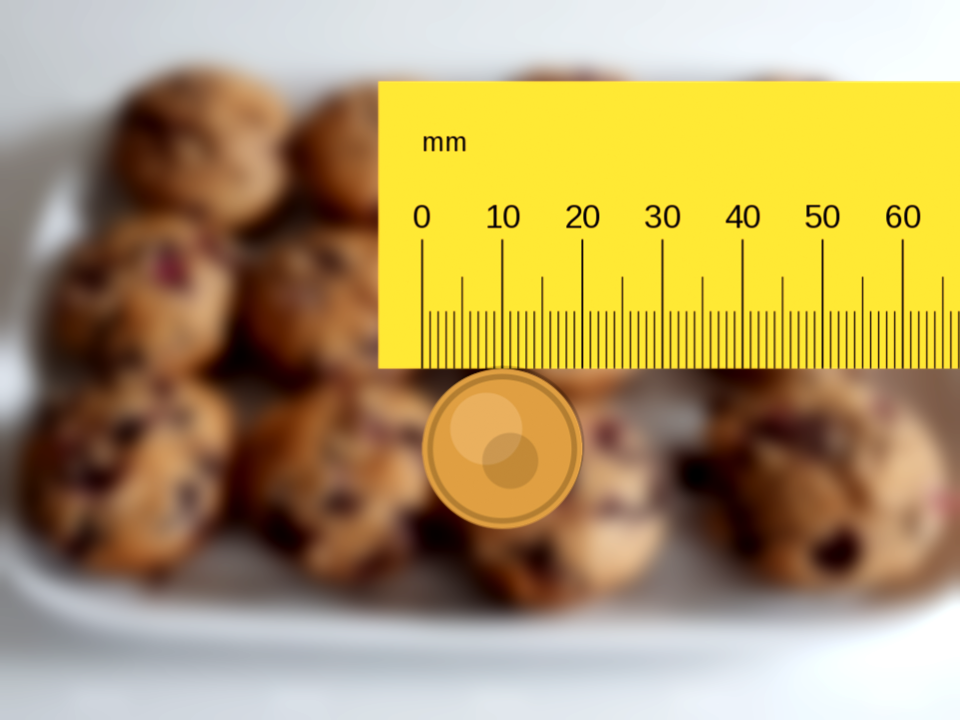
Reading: 20; mm
